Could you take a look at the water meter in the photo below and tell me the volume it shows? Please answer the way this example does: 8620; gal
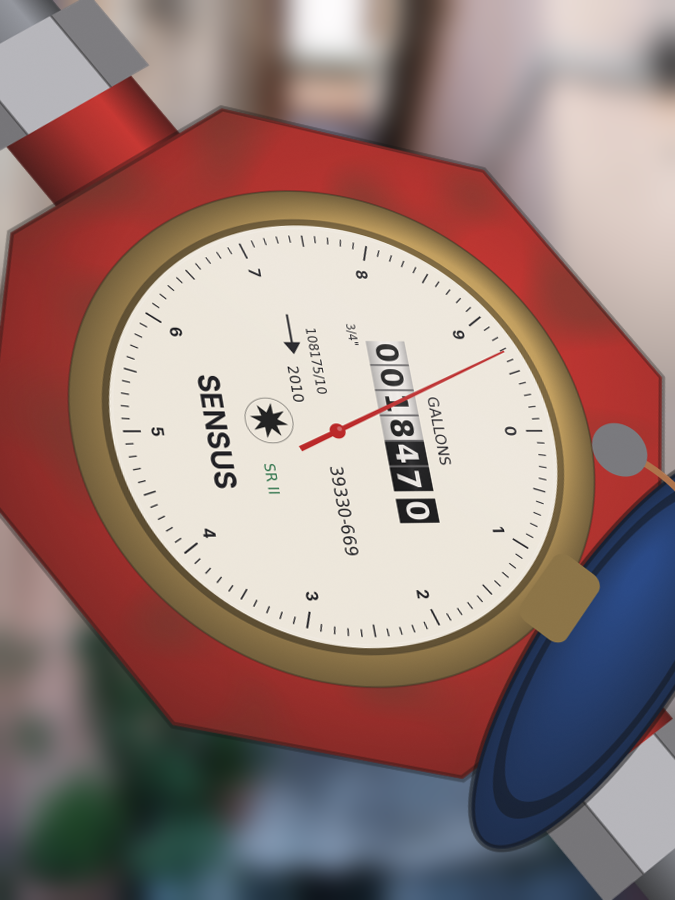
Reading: 18469.3; gal
